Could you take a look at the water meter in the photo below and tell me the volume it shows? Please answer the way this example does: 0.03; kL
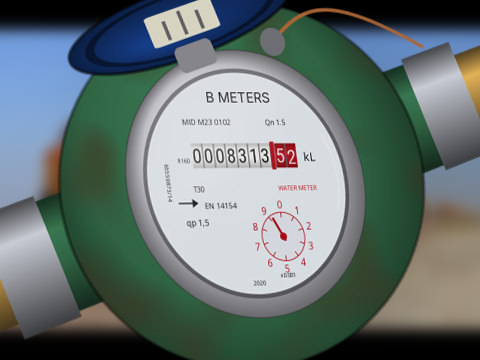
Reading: 8313.519; kL
